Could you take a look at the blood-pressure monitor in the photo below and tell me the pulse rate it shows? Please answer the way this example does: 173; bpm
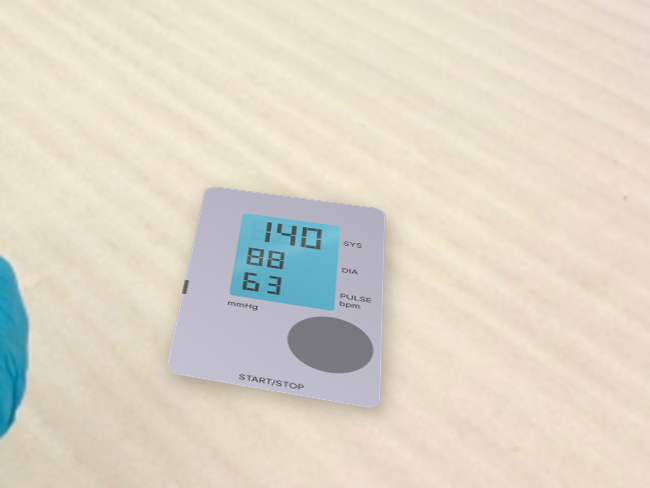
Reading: 63; bpm
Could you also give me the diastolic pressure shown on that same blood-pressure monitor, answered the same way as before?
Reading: 88; mmHg
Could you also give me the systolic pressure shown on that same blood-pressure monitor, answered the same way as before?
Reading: 140; mmHg
